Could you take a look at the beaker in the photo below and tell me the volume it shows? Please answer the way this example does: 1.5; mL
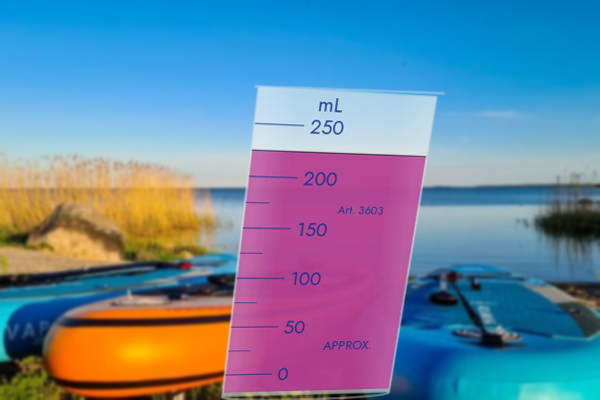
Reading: 225; mL
